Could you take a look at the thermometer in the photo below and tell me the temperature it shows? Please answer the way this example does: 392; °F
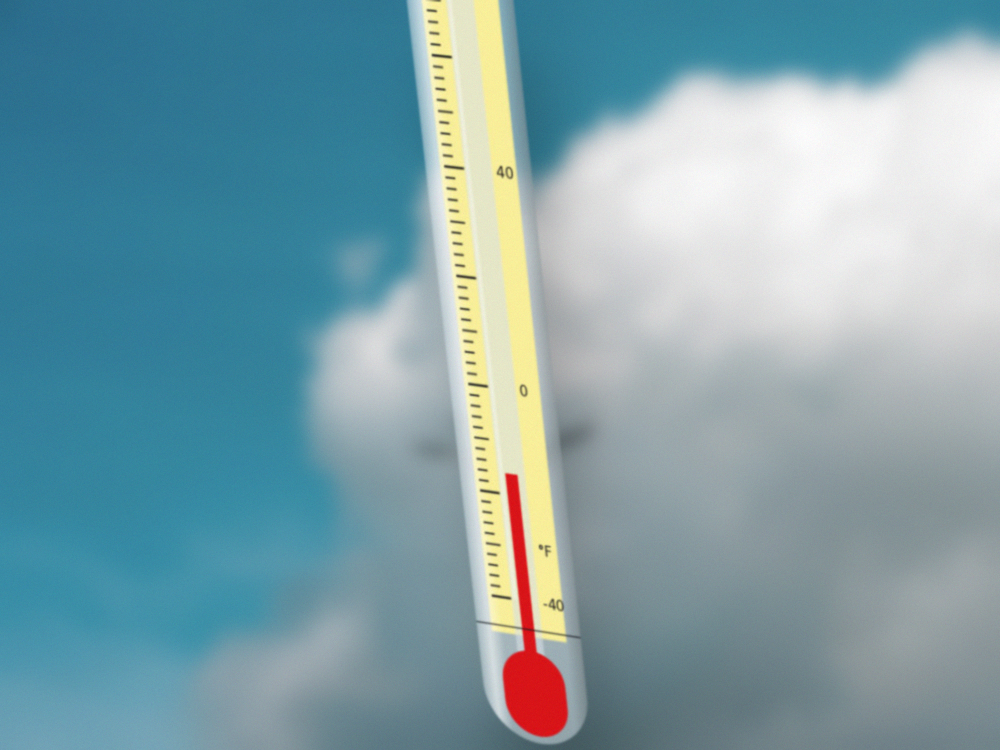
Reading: -16; °F
